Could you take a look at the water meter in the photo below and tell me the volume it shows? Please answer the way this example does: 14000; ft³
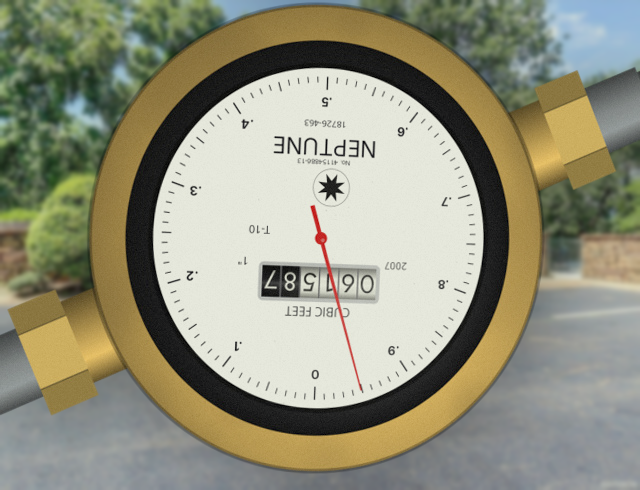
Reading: 61586.95; ft³
